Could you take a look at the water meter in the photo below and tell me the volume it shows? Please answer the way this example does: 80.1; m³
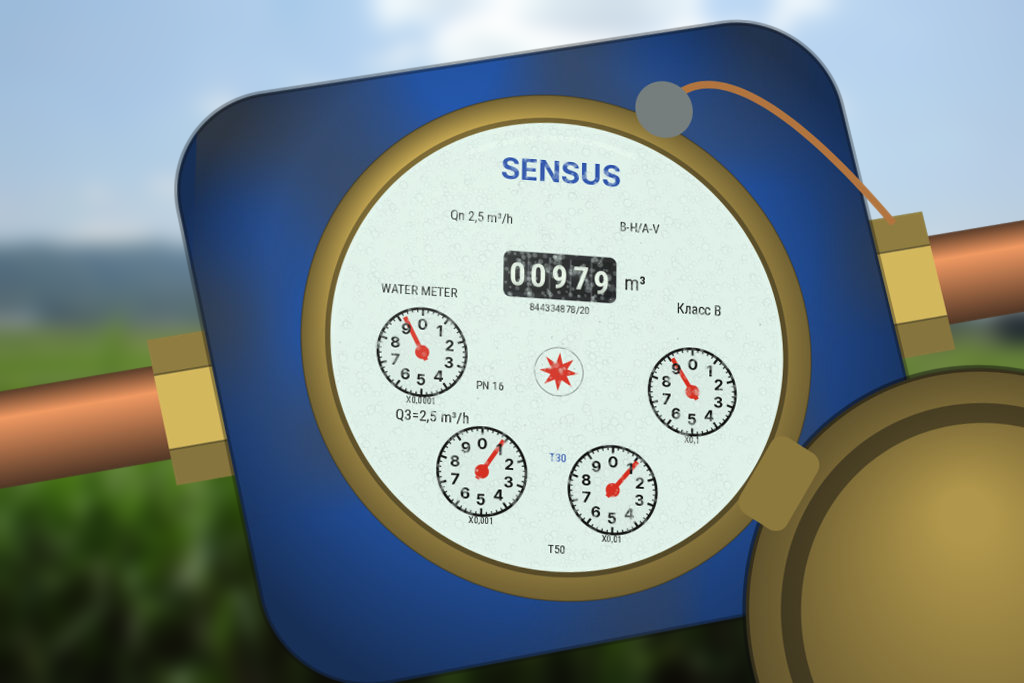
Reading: 978.9109; m³
